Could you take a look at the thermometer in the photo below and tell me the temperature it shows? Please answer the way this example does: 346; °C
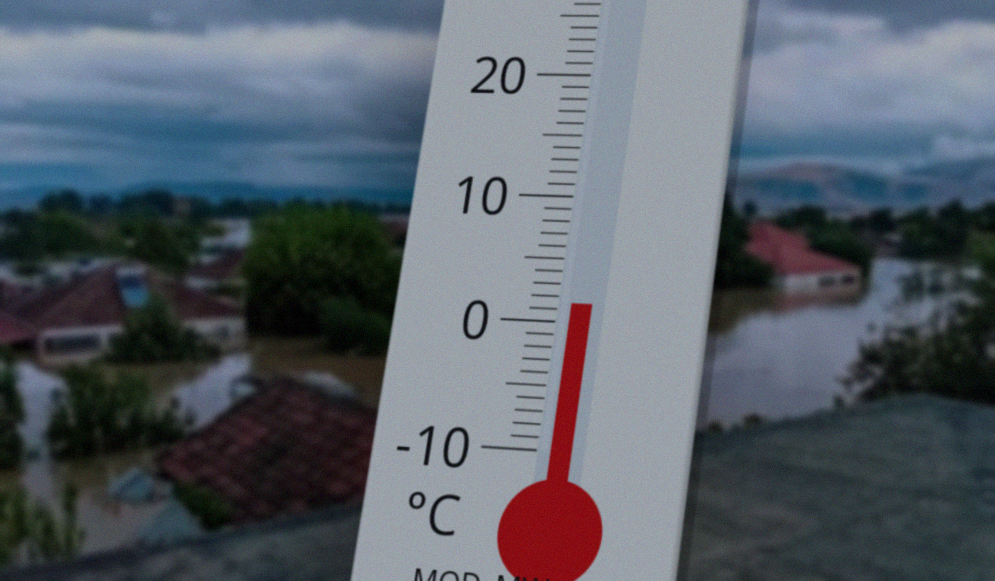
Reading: 1.5; °C
